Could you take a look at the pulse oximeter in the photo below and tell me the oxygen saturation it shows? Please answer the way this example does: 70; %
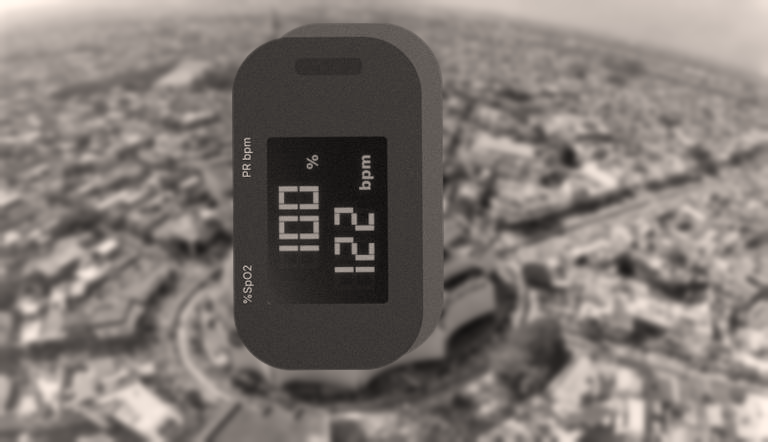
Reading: 100; %
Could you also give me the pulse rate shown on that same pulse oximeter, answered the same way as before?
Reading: 122; bpm
